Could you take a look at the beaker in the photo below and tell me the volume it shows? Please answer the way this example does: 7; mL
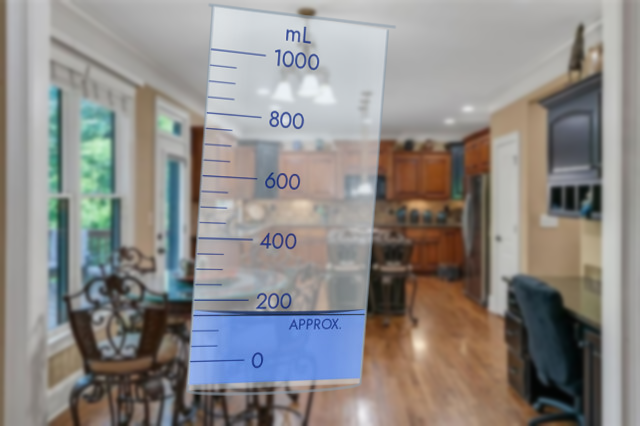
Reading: 150; mL
